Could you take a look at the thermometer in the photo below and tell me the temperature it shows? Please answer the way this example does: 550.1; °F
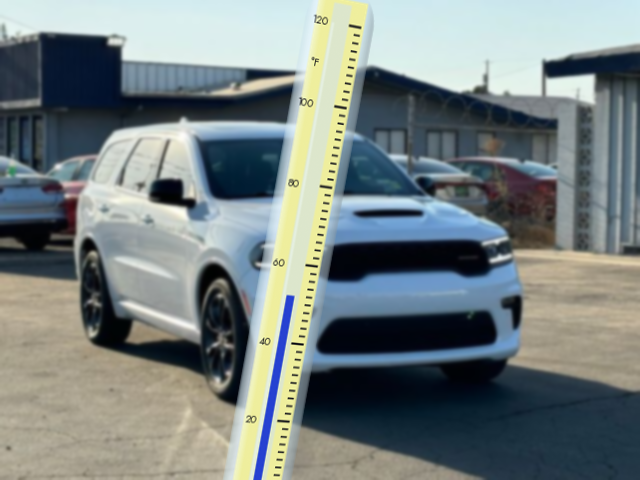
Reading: 52; °F
